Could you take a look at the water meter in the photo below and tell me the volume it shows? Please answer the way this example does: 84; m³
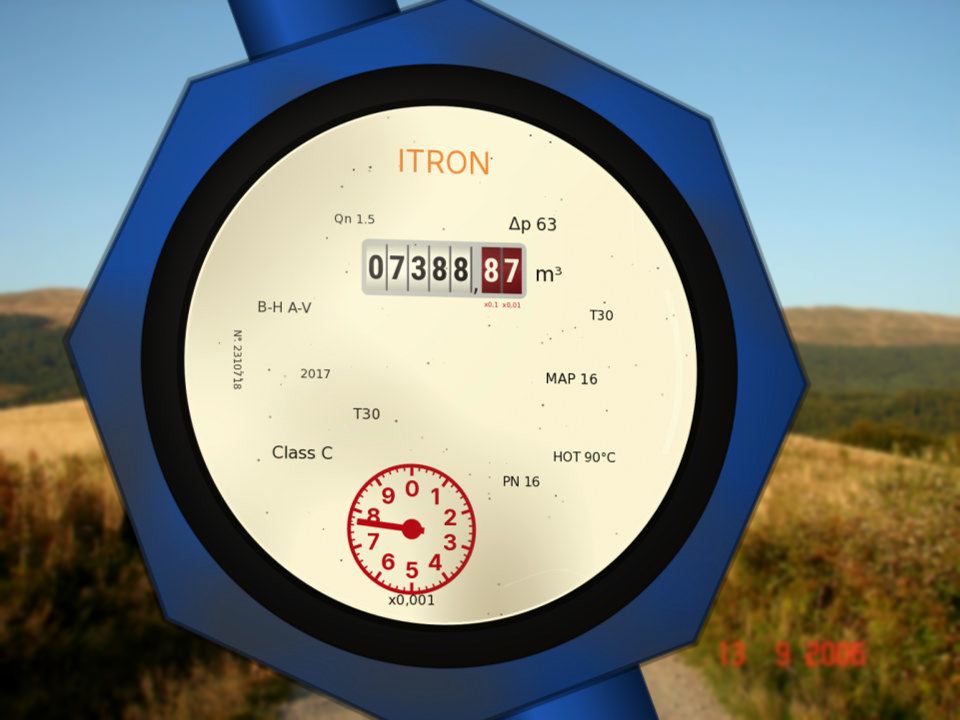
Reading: 7388.877; m³
